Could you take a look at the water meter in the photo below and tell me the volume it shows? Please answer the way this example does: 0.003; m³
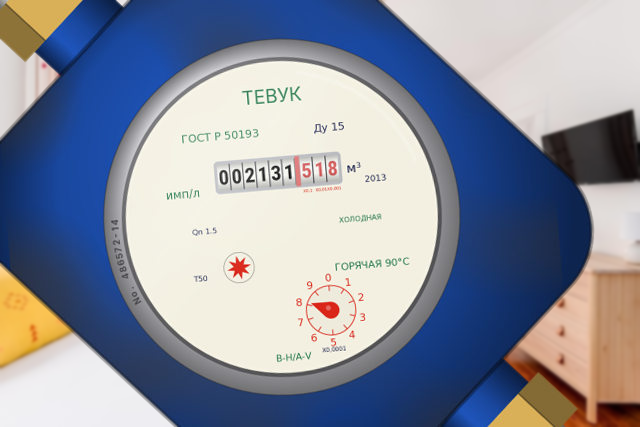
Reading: 2131.5188; m³
